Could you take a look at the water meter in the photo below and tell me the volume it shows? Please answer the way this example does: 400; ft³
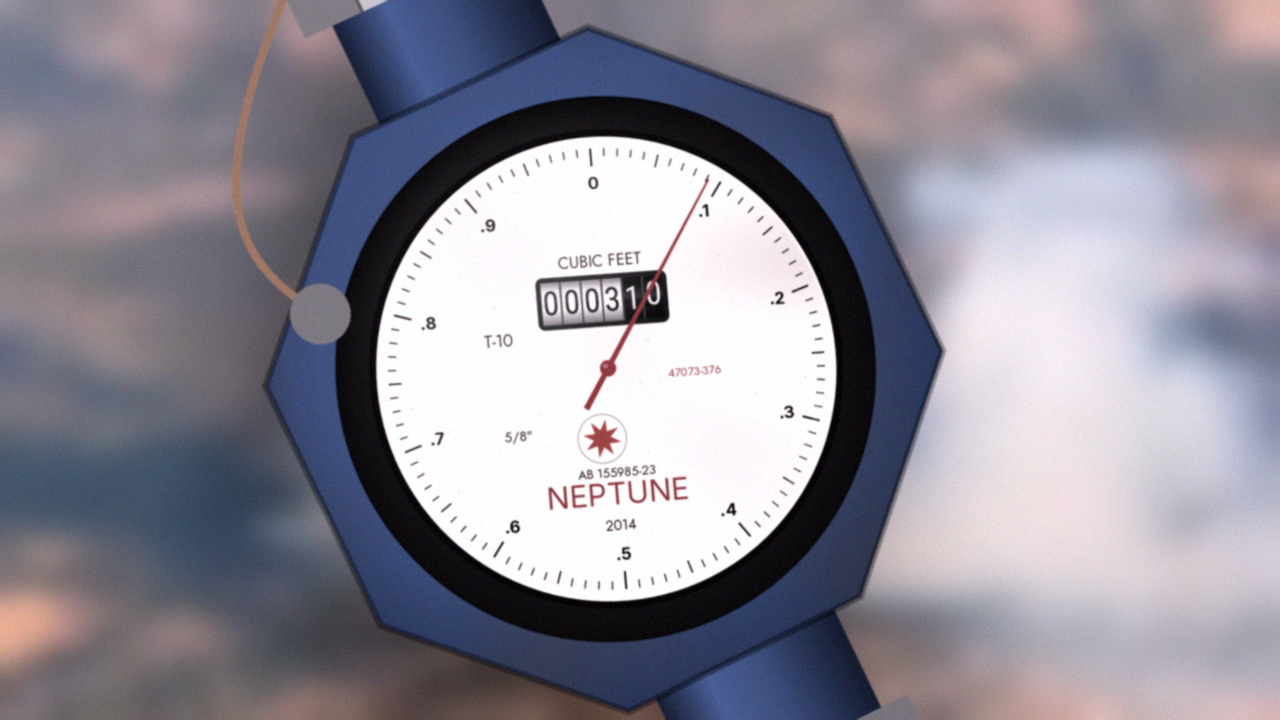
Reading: 310.09; ft³
